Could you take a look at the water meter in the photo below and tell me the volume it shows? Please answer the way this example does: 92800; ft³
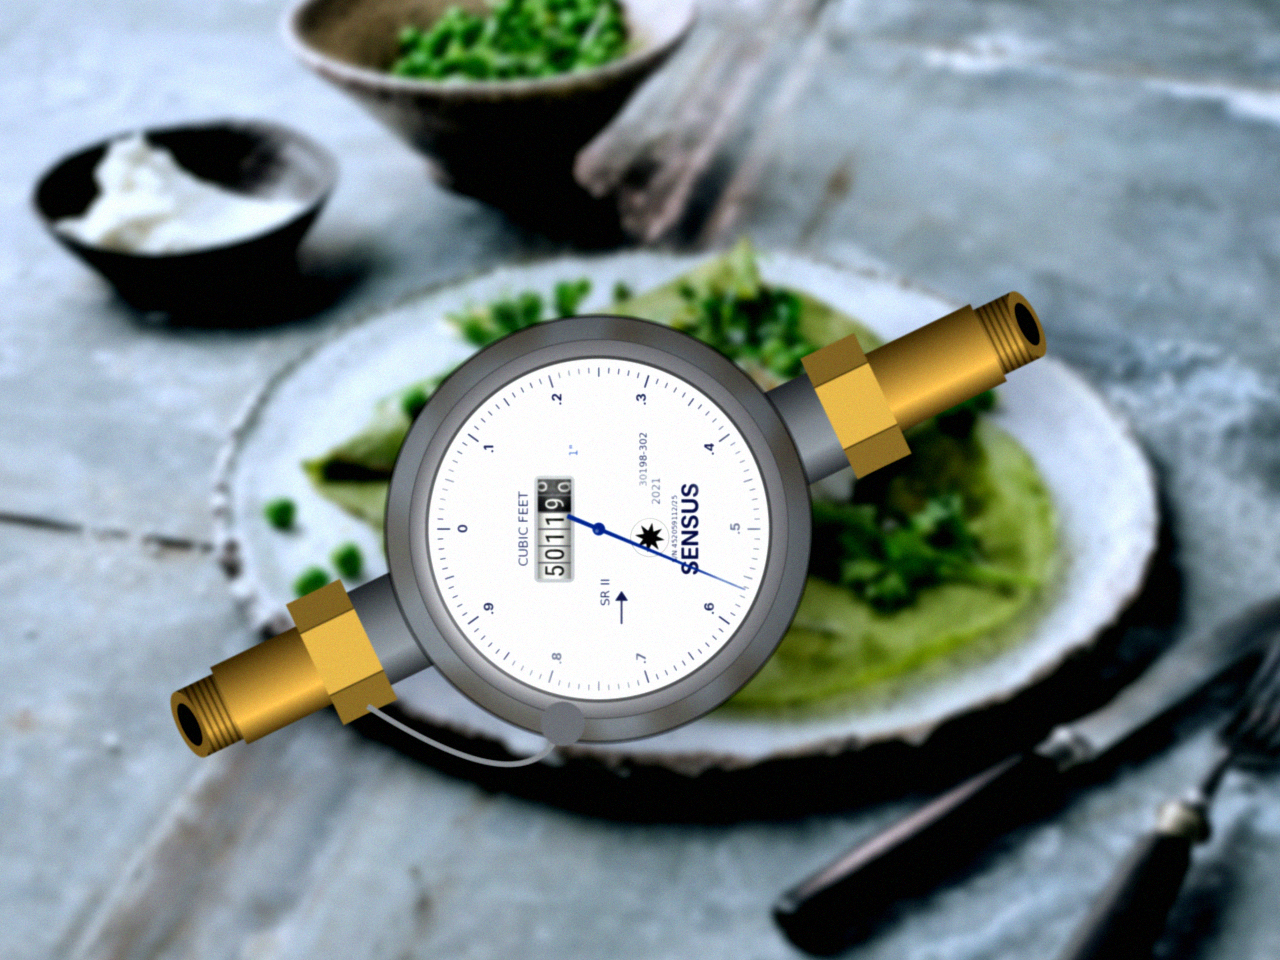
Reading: 501198.56; ft³
